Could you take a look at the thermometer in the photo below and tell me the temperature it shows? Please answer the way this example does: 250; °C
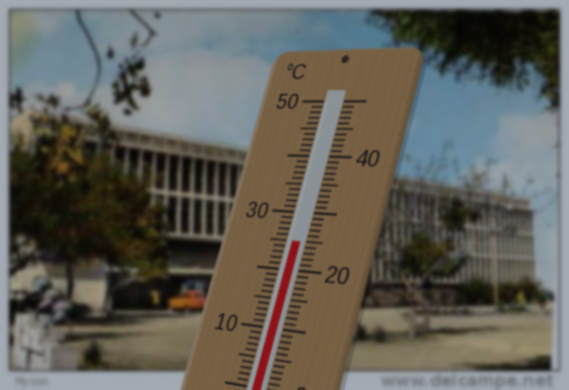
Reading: 25; °C
